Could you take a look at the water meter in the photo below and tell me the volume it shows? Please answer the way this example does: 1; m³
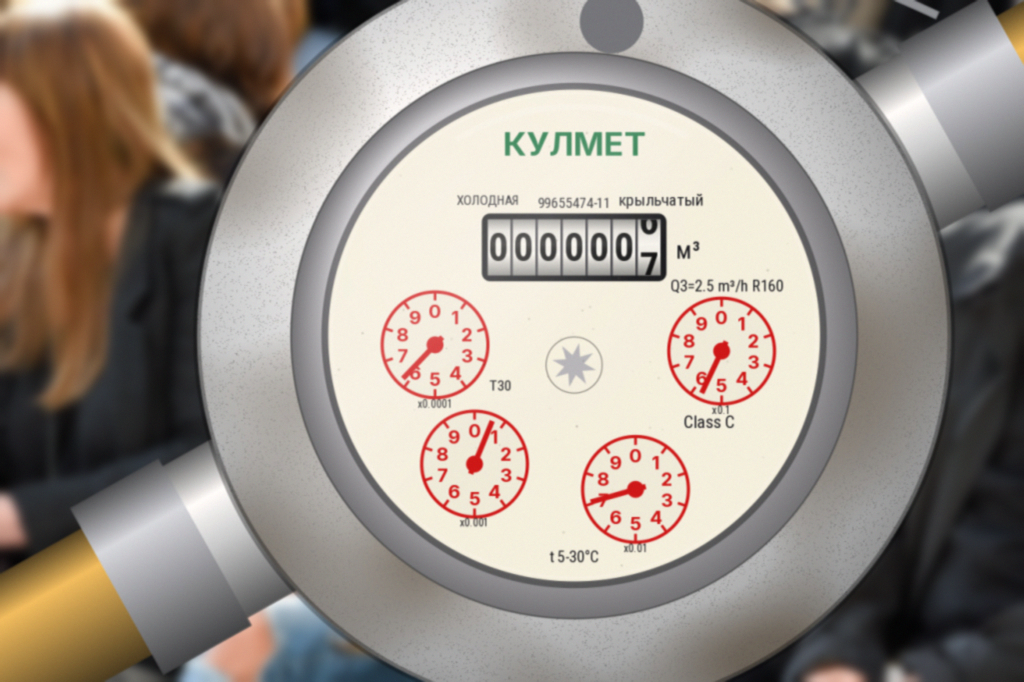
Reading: 6.5706; m³
